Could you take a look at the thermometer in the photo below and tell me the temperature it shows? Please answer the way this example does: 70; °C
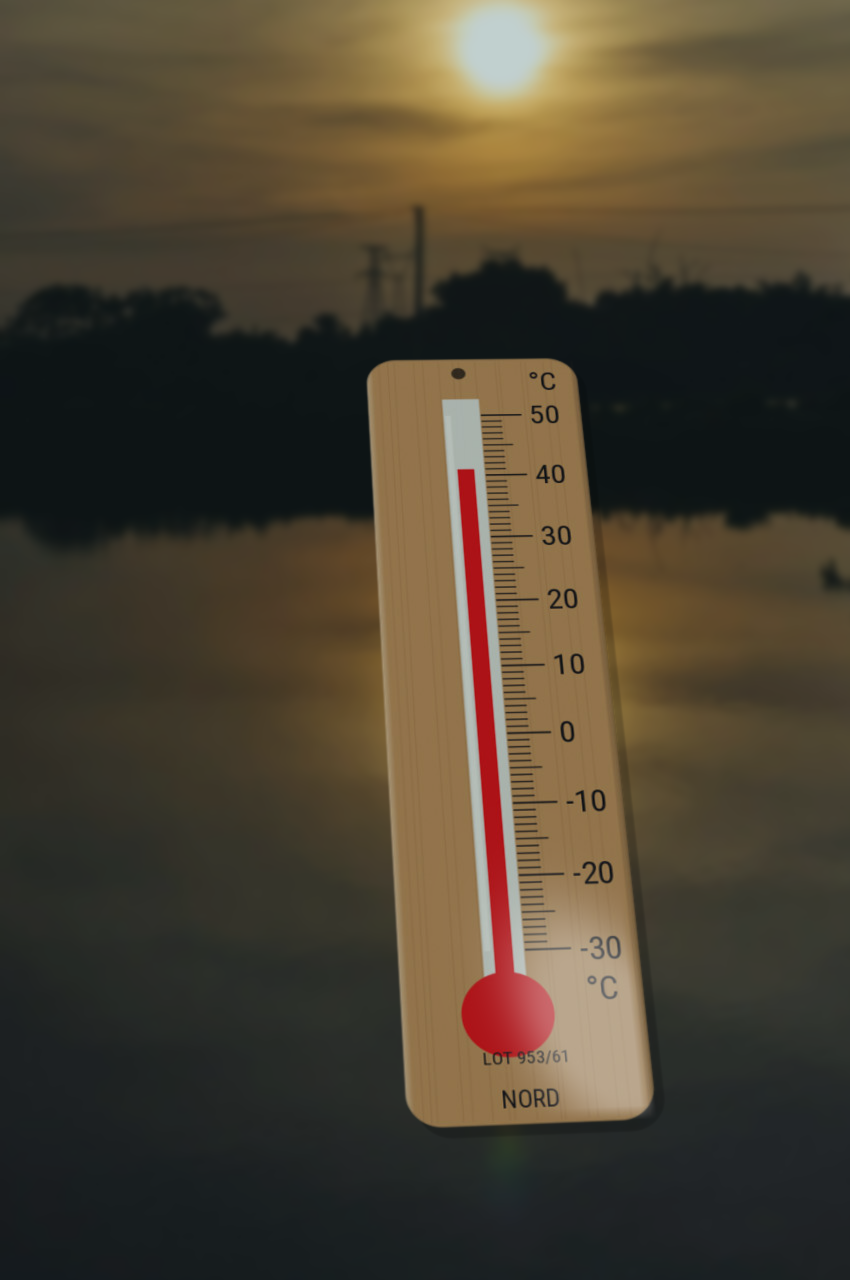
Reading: 41; °C
